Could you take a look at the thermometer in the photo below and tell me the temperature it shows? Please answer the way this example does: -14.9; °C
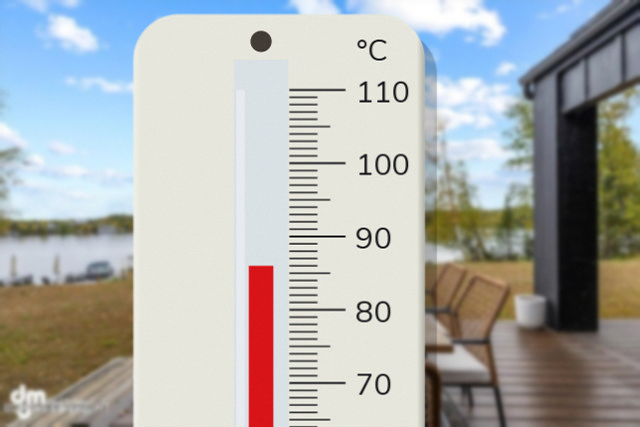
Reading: 86; °C
